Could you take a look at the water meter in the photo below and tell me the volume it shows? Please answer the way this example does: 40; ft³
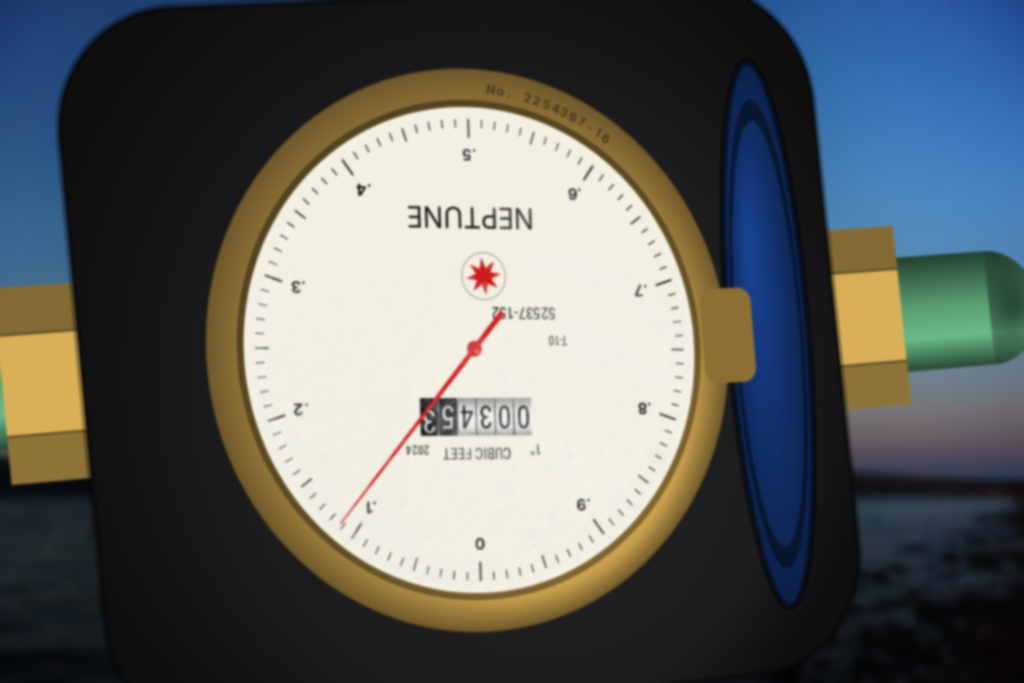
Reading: 3453.11; ft³
